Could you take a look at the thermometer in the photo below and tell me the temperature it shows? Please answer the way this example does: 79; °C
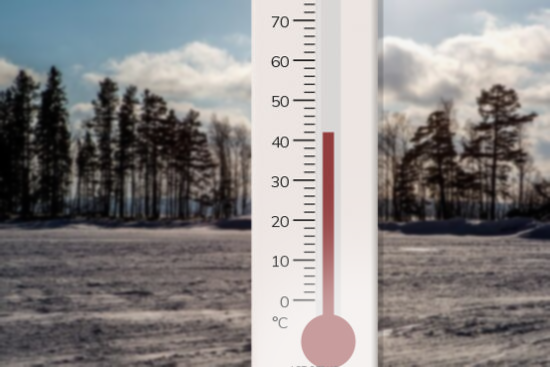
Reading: 42; °C
